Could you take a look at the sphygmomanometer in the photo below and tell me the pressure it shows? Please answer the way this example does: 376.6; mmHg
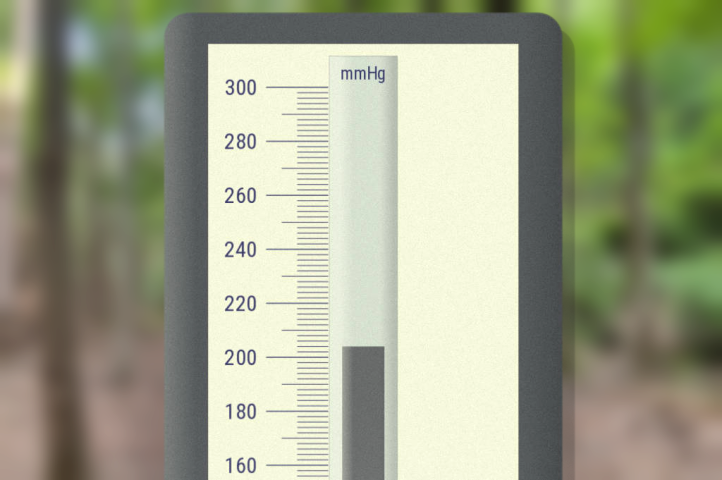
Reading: 204; mmHg
